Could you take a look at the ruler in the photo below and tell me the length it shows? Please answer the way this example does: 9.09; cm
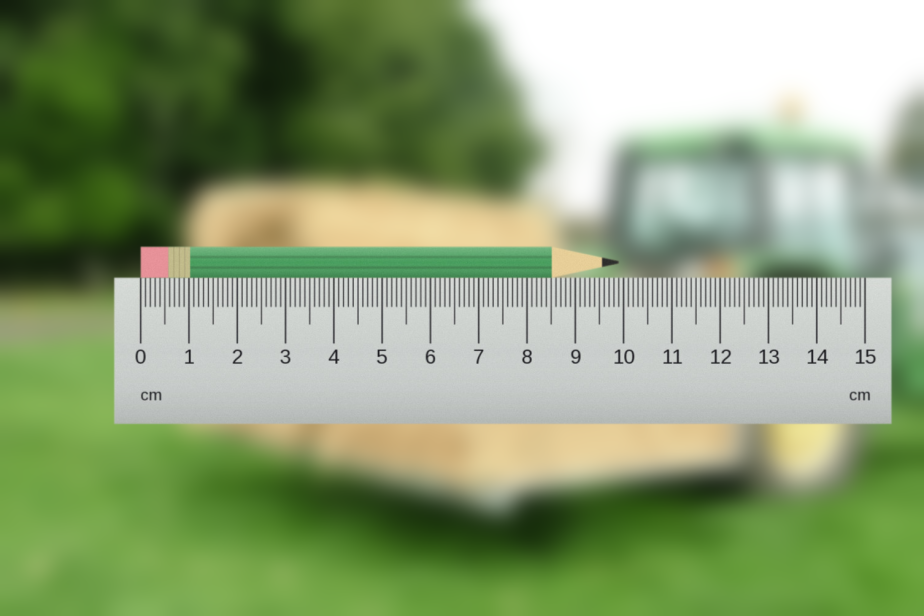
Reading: 9.9; cm
